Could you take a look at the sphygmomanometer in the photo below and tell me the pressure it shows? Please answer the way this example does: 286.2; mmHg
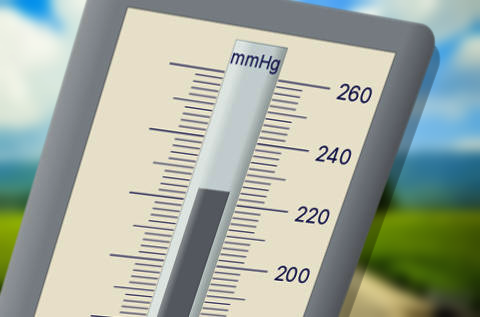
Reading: 224; mmHg
